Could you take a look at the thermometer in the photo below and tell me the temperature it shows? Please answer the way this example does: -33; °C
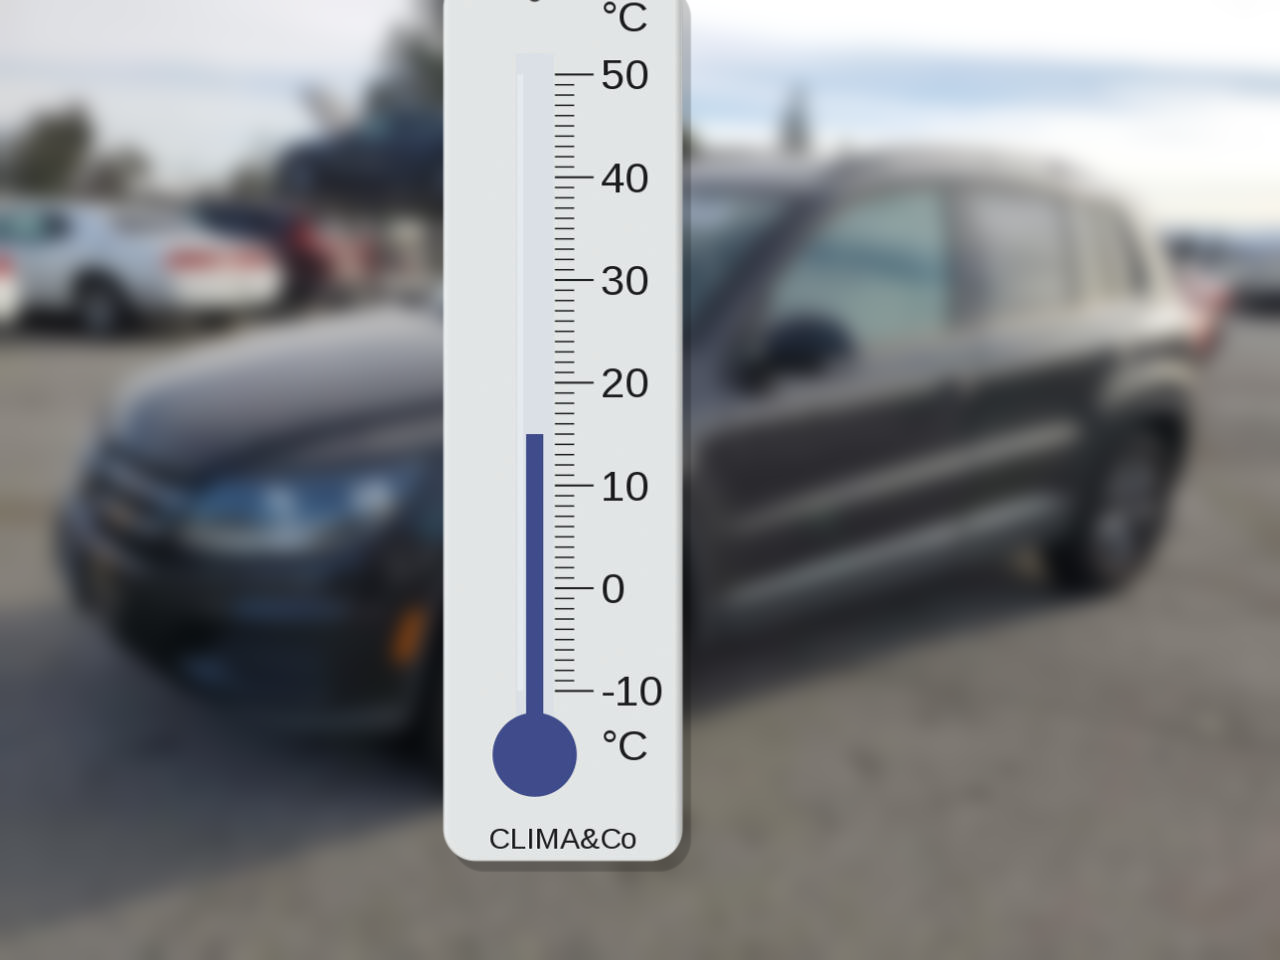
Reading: 15; °C
